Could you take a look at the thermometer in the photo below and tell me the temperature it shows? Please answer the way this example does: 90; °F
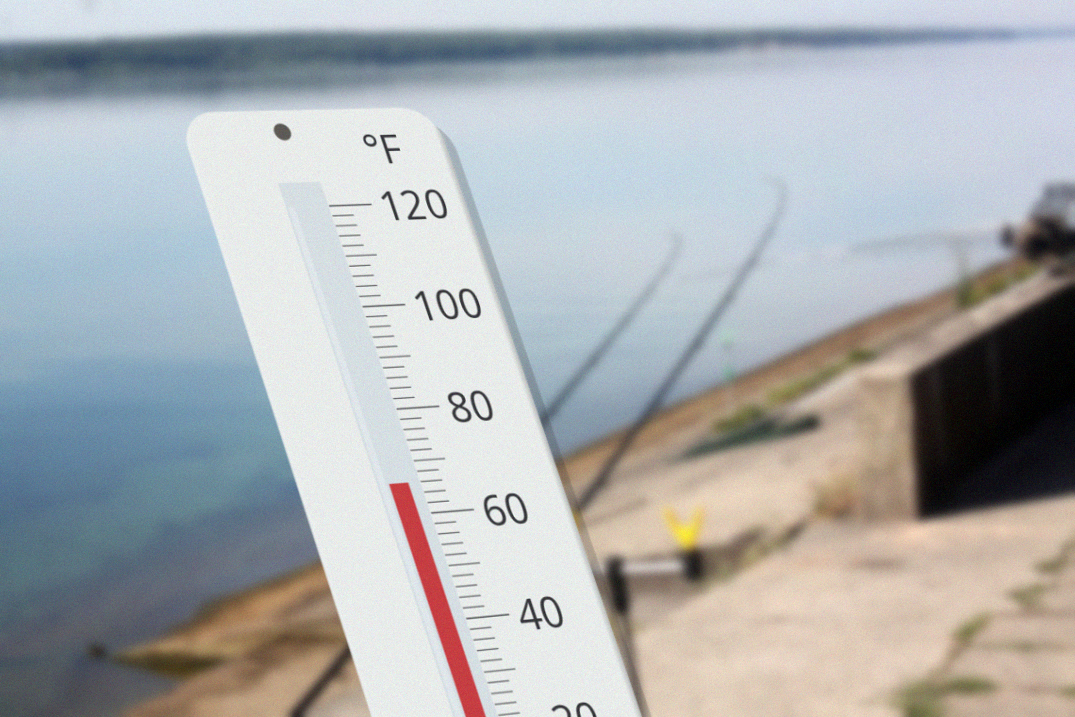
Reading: 66; °F
